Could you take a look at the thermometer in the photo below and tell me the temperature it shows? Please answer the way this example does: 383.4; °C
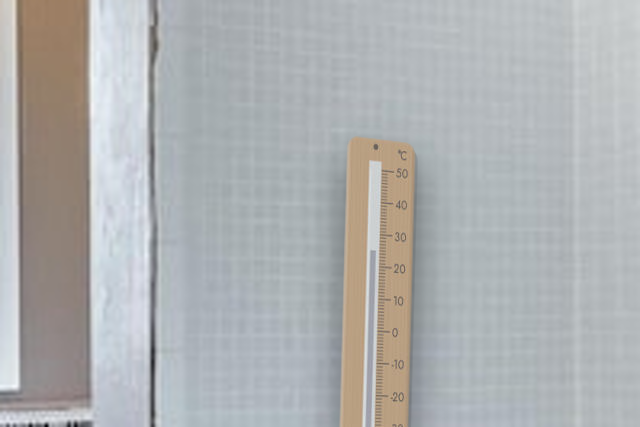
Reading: 25; °C
